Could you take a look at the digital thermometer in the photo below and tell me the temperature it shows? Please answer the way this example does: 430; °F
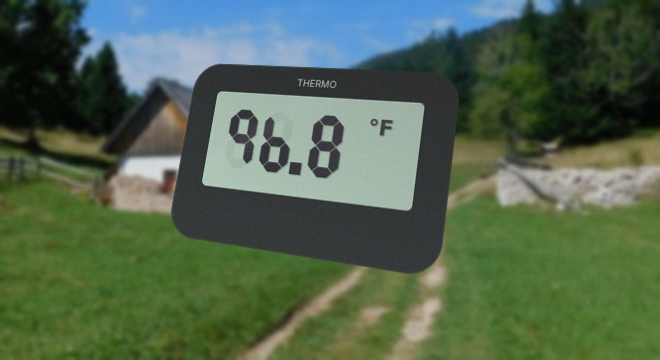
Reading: 96.8; °F
